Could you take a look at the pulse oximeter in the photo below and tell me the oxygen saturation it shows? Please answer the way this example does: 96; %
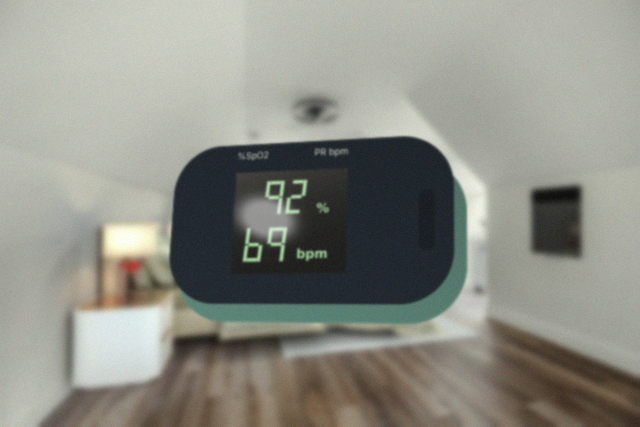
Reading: 92; %
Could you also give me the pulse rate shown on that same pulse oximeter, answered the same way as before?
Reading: 69; bpm
